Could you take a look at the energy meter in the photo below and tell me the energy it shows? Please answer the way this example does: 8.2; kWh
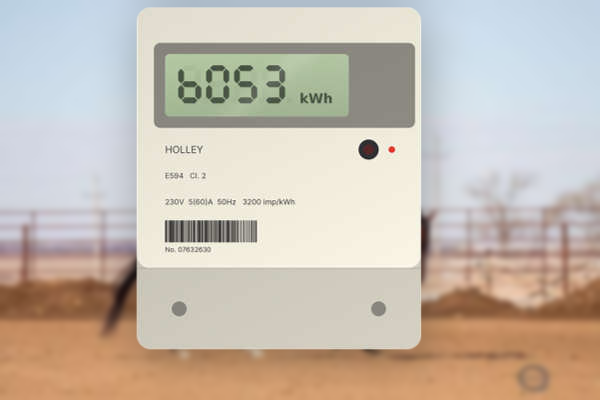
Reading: 6053; kWh
